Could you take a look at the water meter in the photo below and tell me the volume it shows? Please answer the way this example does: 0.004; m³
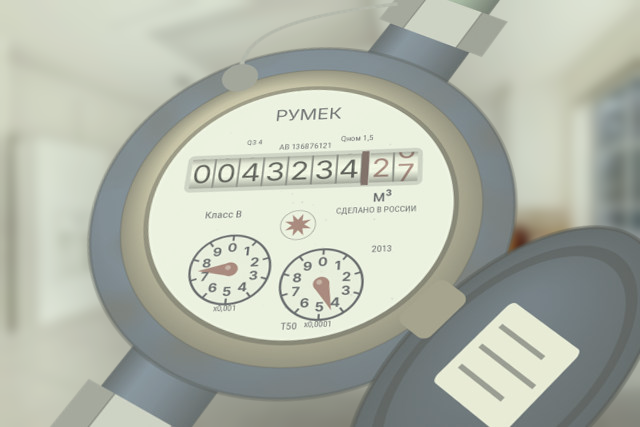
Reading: 43234.2674; m³
